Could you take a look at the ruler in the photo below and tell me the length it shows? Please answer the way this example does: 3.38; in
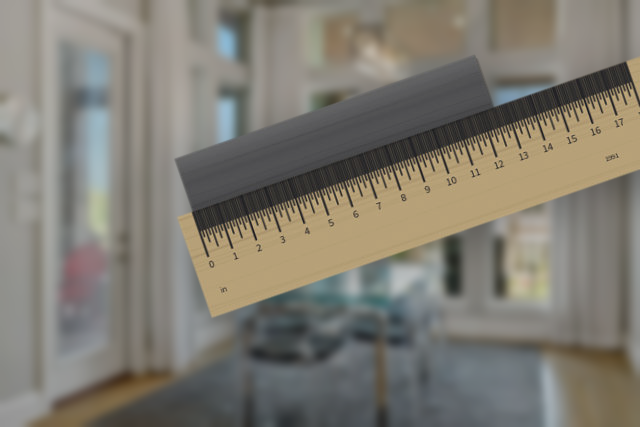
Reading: 12.5; in
